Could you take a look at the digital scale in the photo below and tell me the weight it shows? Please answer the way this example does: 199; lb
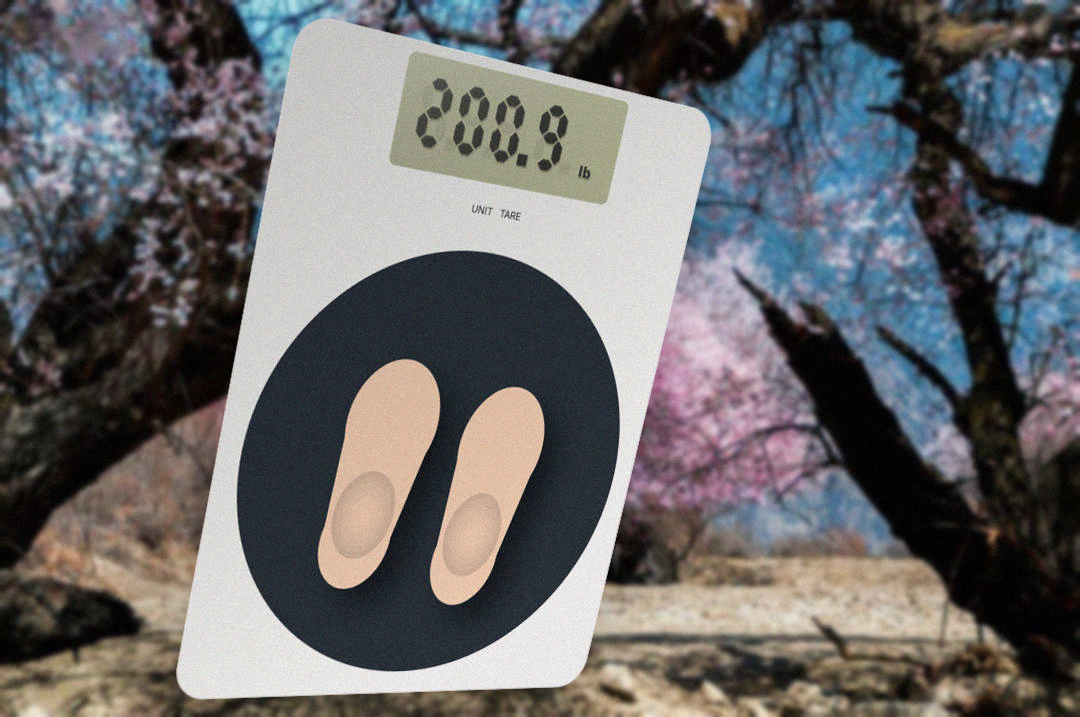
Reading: 200.9; lb
